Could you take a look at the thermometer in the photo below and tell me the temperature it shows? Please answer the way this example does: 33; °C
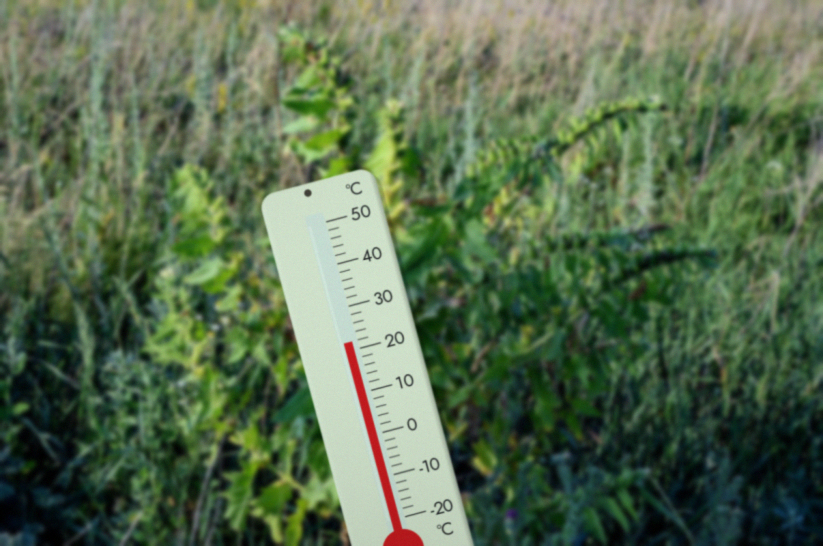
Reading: 22; °C
